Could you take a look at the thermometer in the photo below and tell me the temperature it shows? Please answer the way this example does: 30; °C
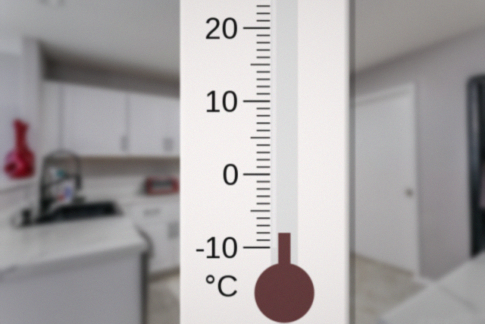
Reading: -8; °C
